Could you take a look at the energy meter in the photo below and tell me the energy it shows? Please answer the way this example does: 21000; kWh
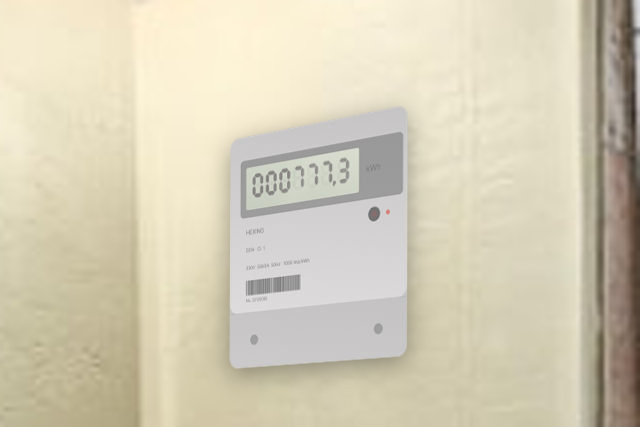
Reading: 777.3; kWh
